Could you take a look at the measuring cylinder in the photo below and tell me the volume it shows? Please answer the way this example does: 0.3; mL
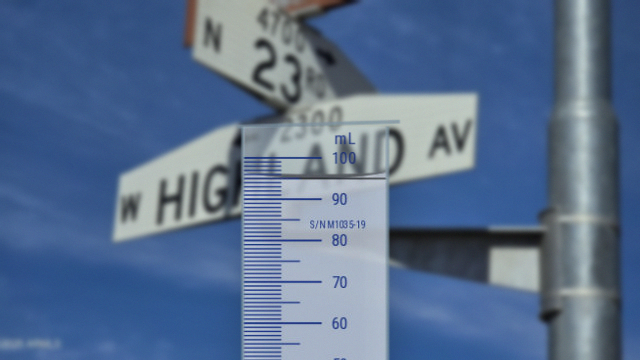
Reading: 95; mL
